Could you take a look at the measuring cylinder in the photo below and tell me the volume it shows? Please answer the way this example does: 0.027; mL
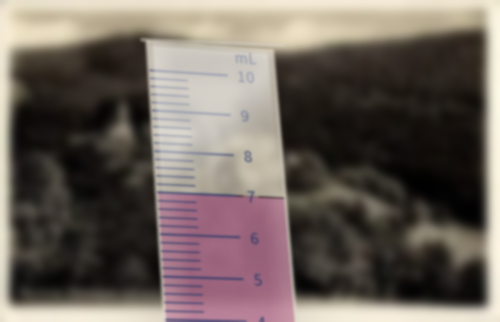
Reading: 7; mL
